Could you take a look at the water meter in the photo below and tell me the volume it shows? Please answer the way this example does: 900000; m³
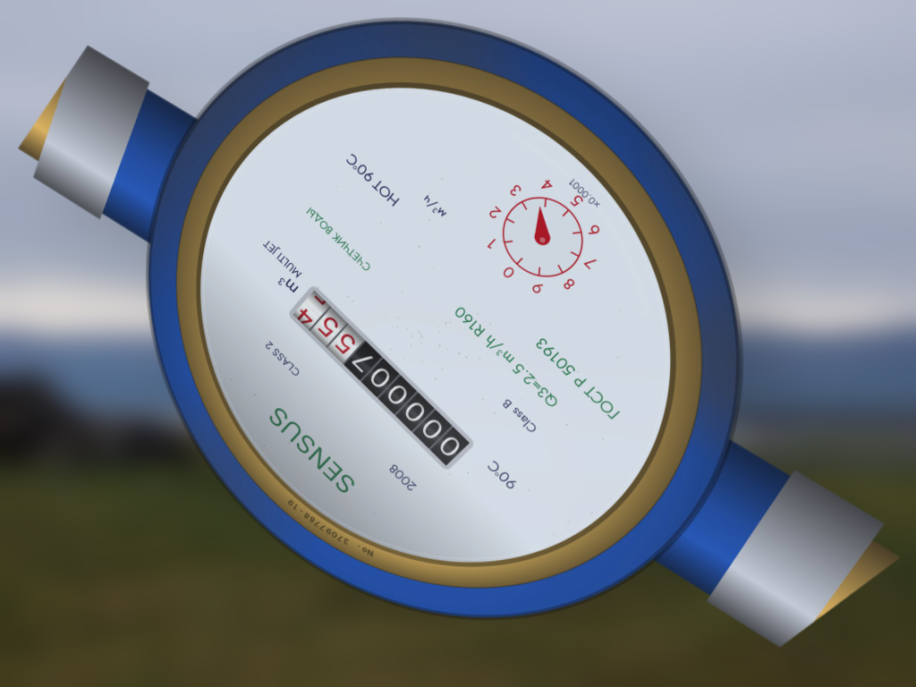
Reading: 7.5543; m³
